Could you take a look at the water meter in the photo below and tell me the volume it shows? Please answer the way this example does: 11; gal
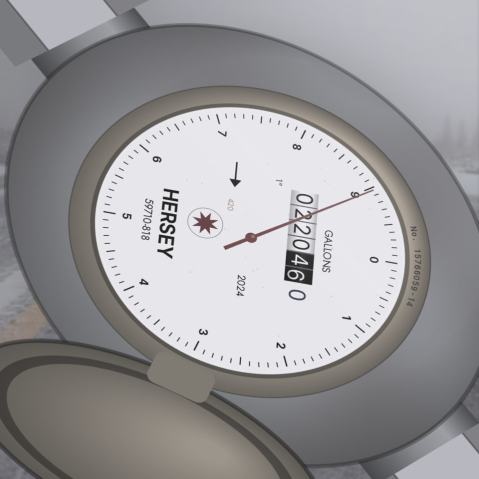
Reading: 220459.0; gal
